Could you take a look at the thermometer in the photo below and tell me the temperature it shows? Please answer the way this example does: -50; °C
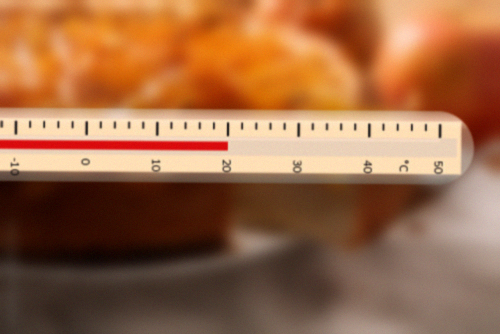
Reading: 20; °C
